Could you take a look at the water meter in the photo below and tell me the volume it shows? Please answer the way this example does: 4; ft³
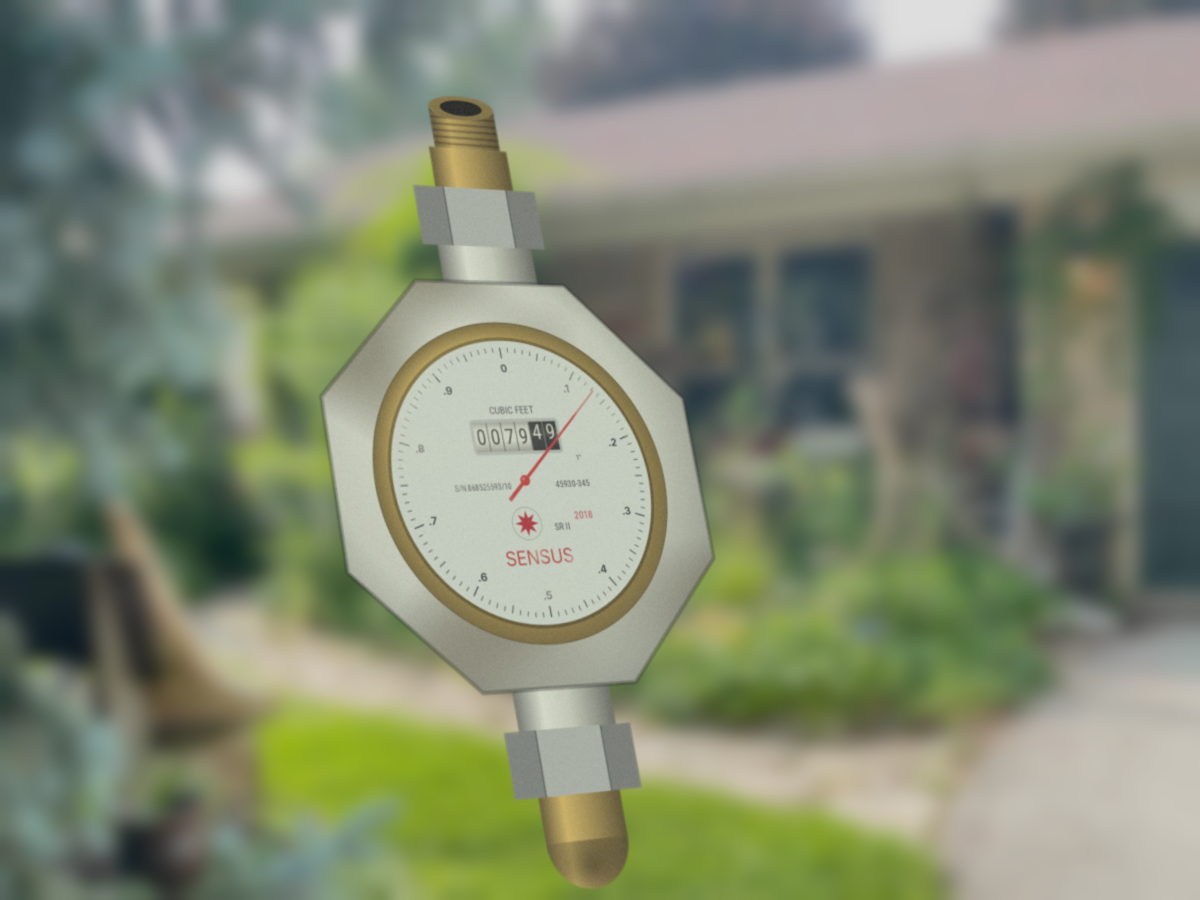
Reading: 7949.13; ft³
